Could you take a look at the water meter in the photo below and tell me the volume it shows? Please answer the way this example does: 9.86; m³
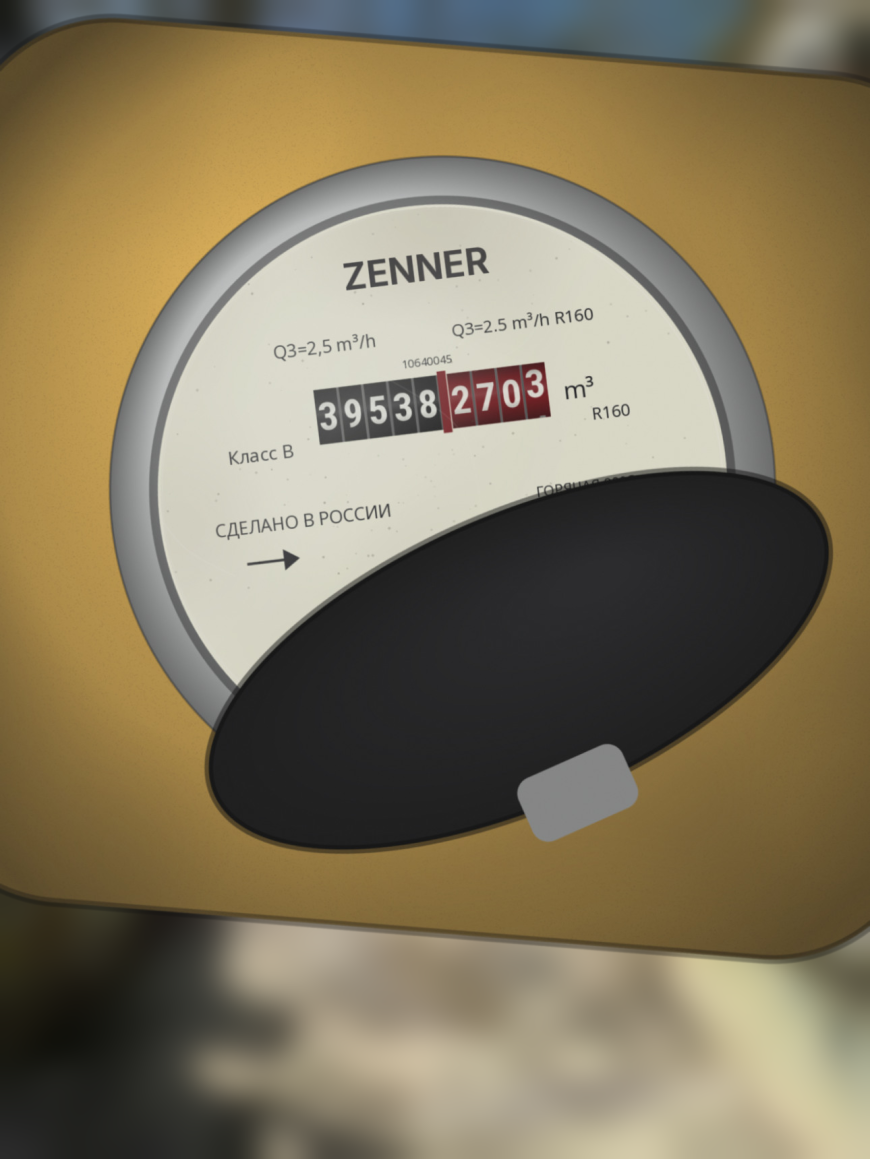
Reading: 39538.2703; m³
